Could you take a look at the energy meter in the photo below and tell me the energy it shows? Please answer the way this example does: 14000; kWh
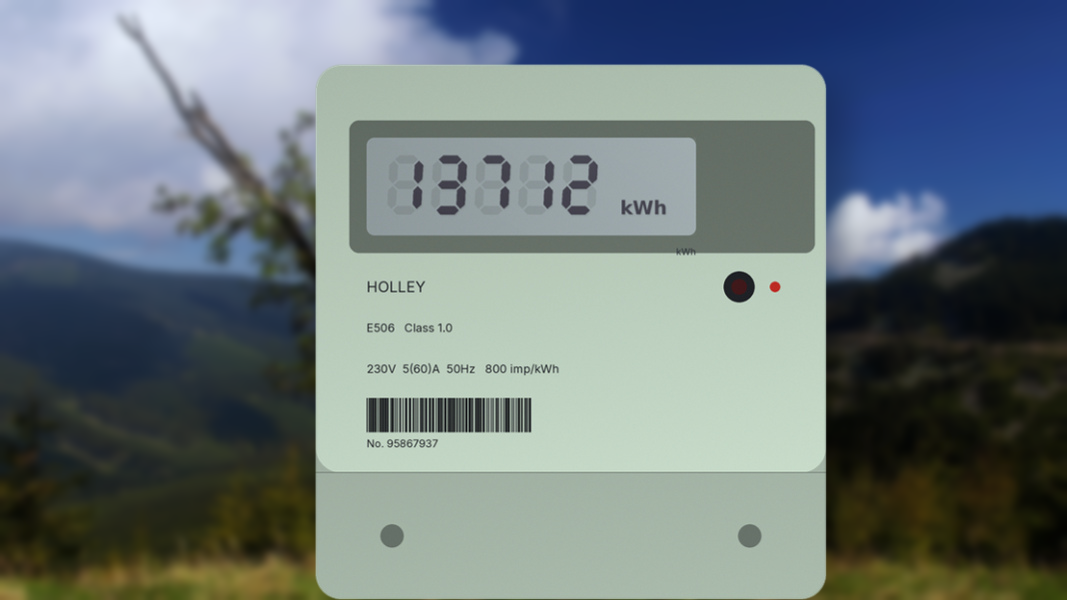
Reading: 13712; kWh
